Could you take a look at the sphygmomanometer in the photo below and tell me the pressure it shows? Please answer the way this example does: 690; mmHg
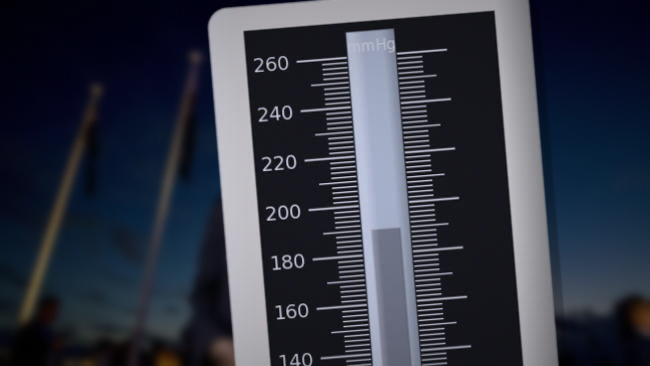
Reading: 190; mmHg
